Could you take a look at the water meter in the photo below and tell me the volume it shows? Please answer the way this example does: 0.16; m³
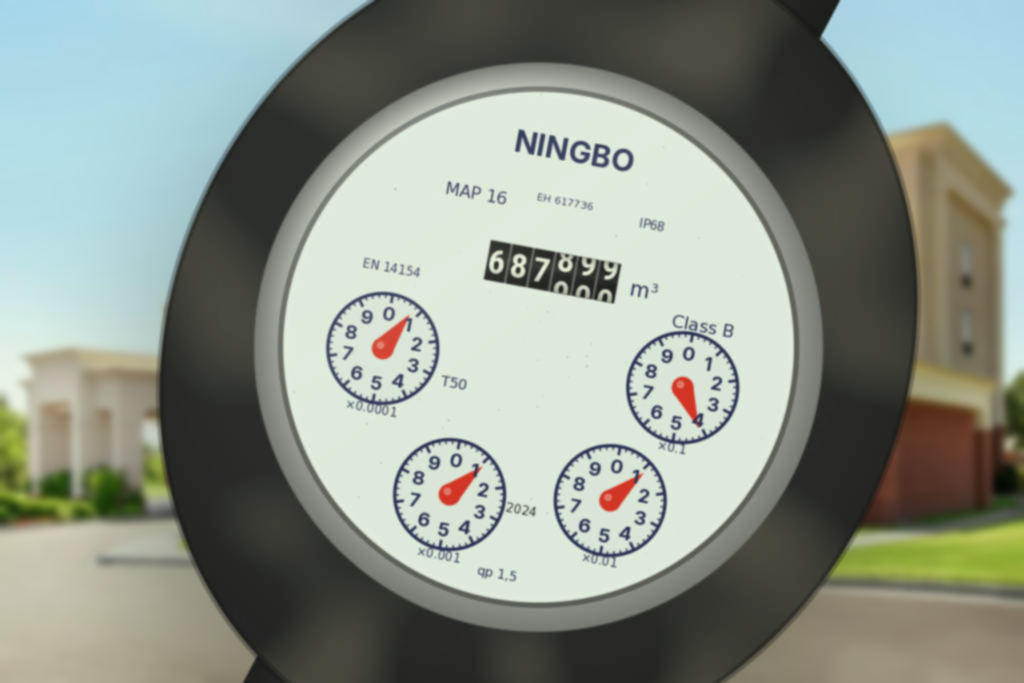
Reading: 687899.4110; m³
